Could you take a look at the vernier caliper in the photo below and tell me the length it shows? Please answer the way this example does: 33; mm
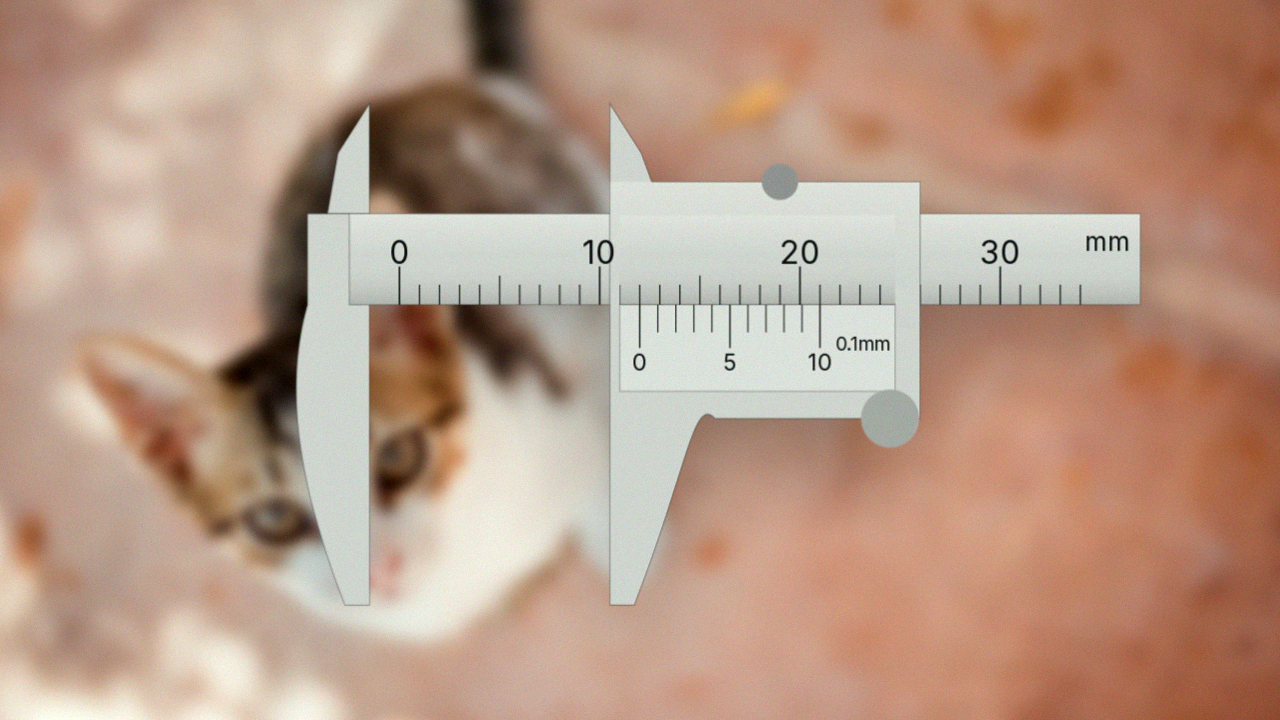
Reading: 12.0; mm
